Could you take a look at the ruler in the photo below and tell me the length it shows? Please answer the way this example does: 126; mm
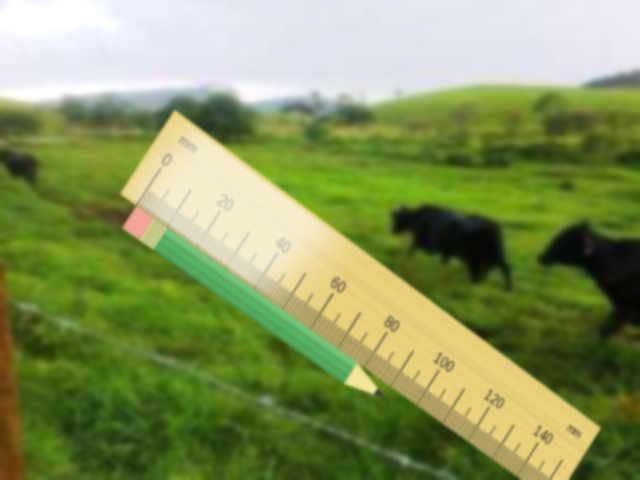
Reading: 90; mm
